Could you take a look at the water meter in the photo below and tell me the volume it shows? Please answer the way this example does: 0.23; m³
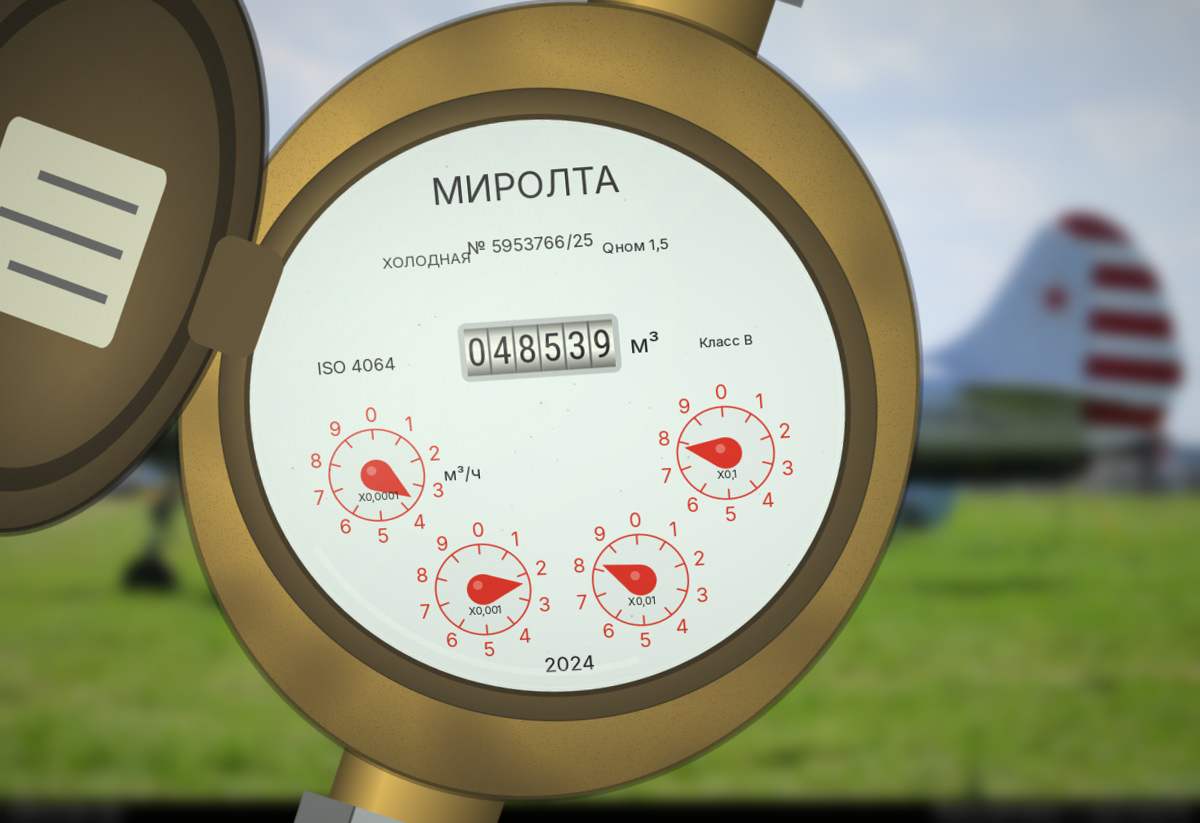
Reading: 48539.7823; m³
